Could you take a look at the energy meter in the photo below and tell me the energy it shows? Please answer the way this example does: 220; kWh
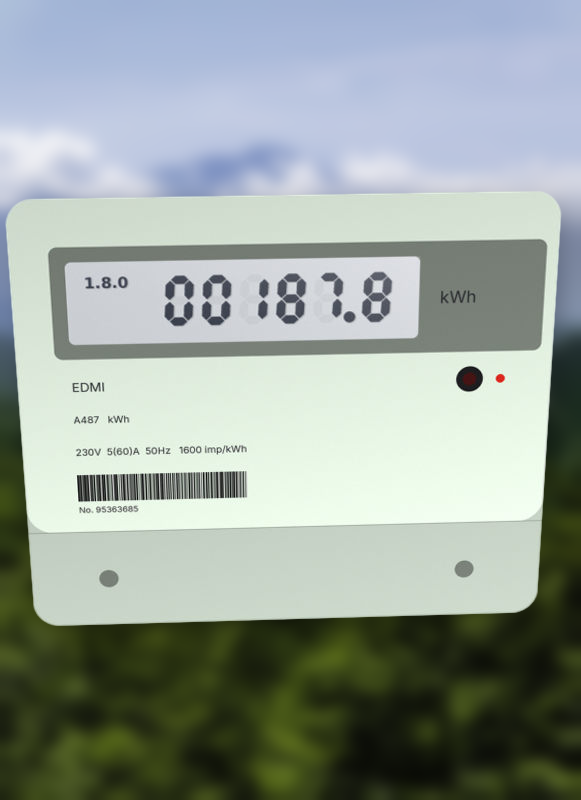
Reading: 187.8; kWh
